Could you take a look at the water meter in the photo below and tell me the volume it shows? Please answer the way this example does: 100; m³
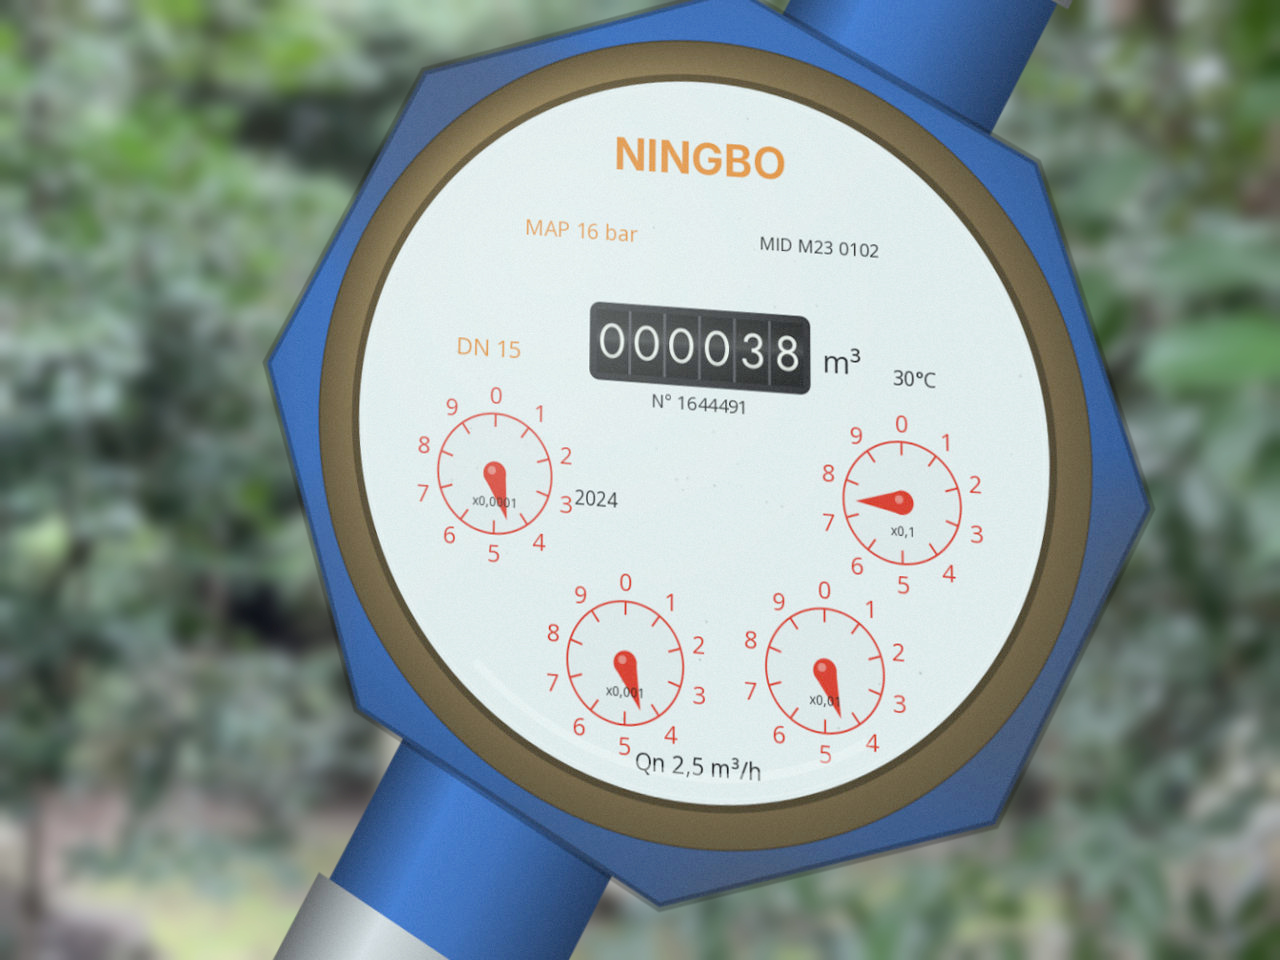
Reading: 38.7444; m³
